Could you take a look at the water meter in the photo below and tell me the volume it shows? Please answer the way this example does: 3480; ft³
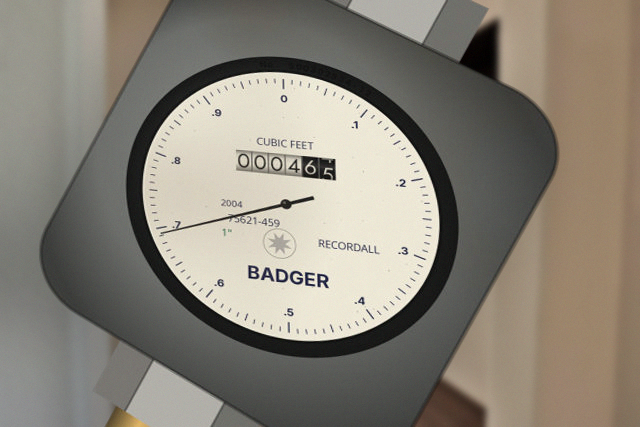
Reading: 464.69; ft³
